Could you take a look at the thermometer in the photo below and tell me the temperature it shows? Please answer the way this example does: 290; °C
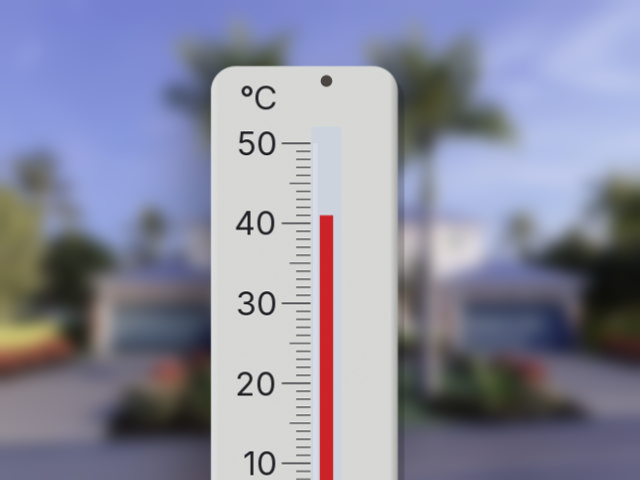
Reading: 41; °C
